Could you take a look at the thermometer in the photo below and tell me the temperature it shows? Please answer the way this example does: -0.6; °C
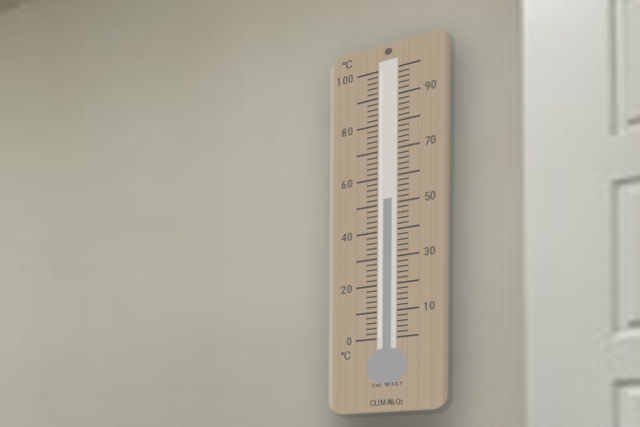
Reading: 52; °C
